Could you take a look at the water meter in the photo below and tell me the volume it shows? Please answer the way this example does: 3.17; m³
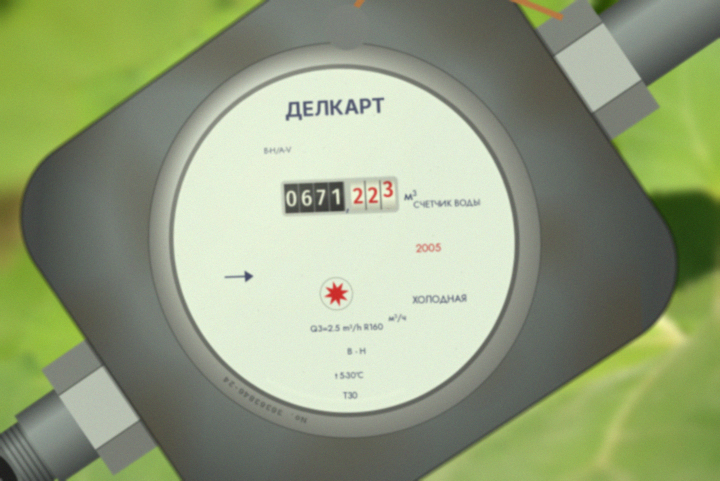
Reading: 671.223; m³
